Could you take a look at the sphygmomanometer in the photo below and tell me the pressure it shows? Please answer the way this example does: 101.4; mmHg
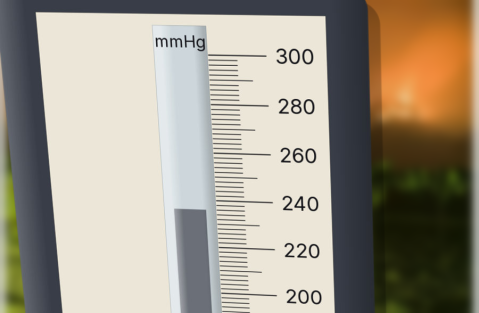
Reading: 236; mmHg
